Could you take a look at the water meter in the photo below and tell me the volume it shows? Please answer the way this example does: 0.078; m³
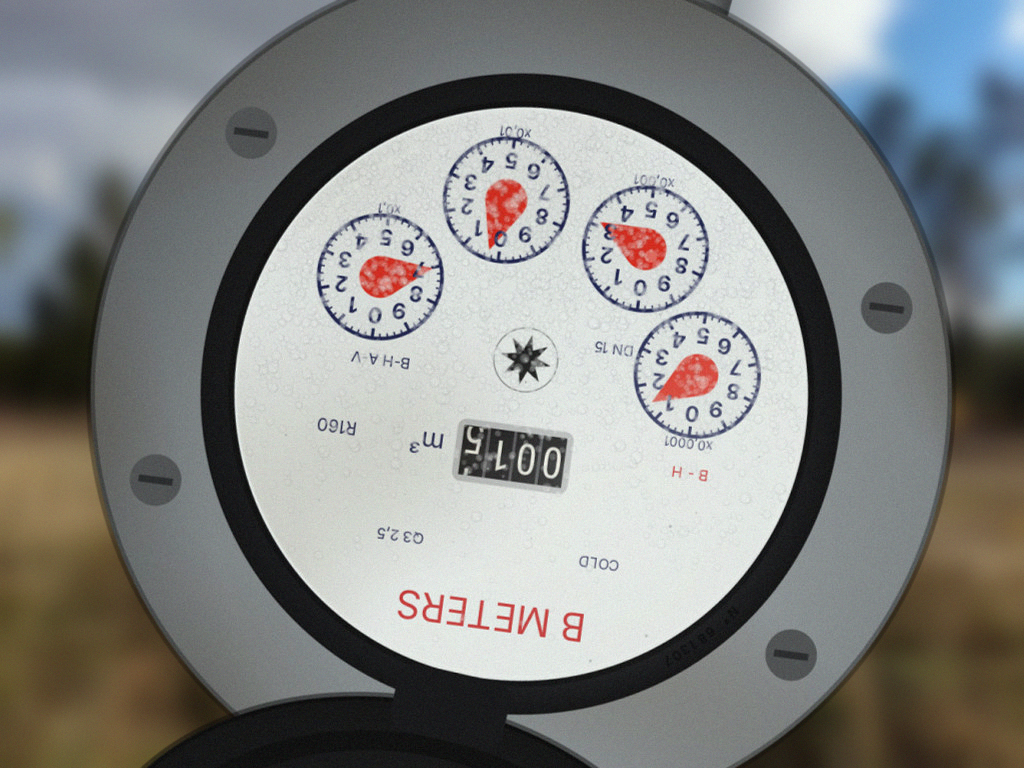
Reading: 14.7031; m³
